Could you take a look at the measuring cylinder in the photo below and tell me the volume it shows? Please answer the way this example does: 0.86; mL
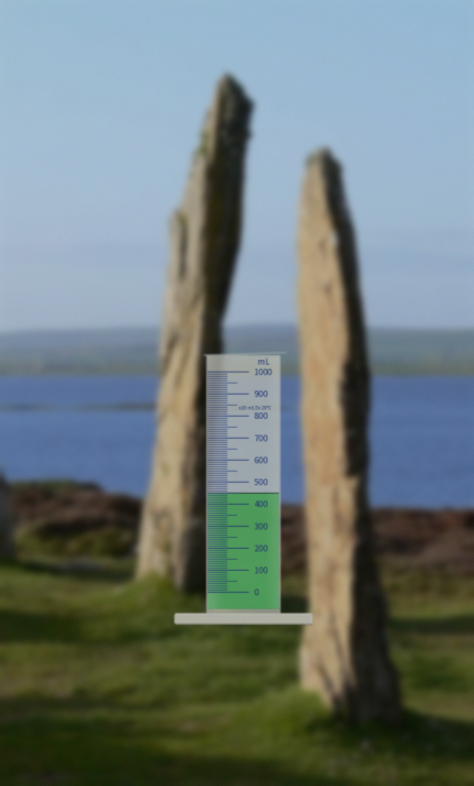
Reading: 450; mL
